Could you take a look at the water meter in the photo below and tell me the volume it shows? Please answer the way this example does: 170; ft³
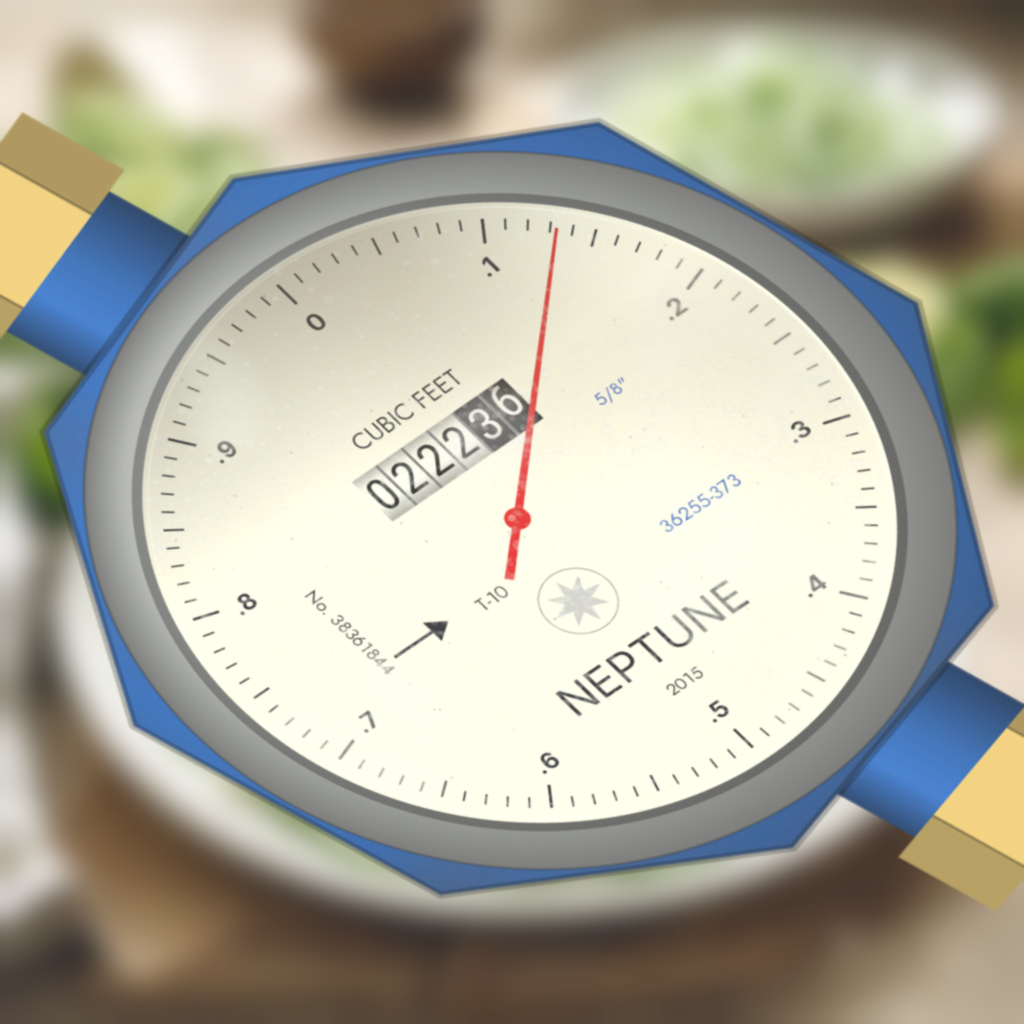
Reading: 22236.13; ft³
